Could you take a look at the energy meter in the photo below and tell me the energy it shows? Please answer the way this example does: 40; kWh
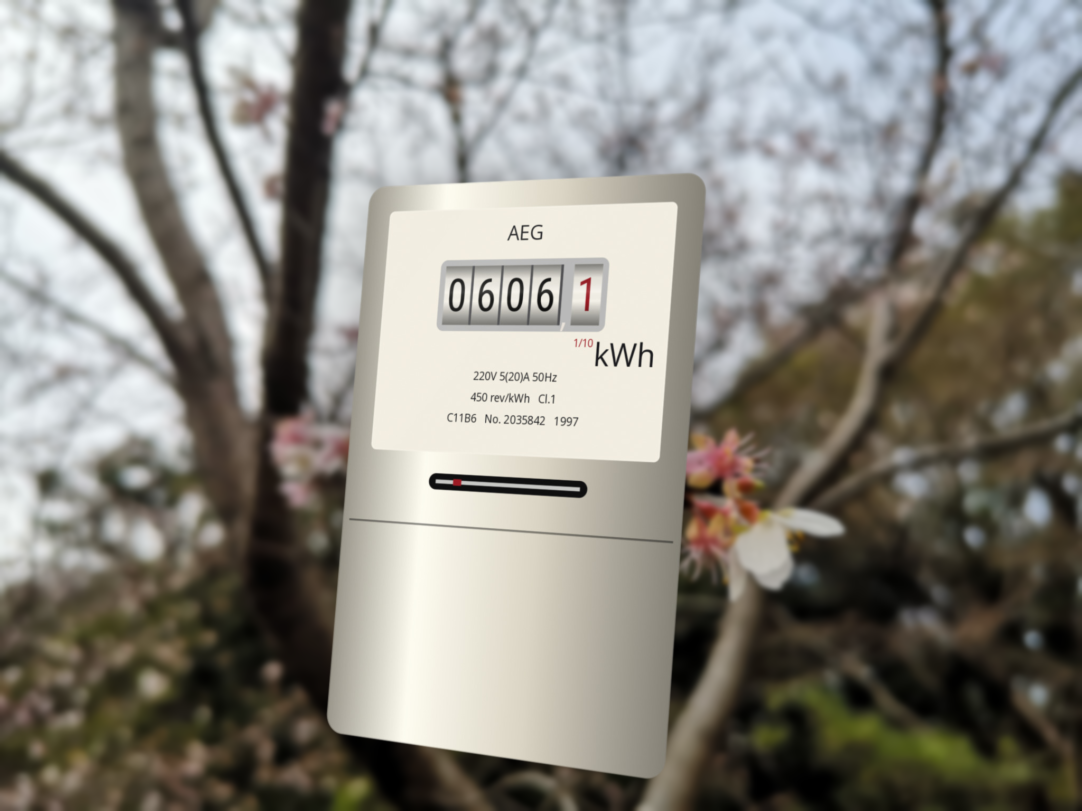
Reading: 606.1; kWh
